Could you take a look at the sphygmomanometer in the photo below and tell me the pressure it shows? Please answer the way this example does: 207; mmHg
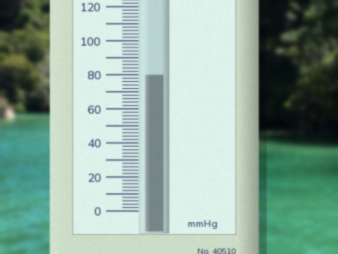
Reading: 80; mmHg
